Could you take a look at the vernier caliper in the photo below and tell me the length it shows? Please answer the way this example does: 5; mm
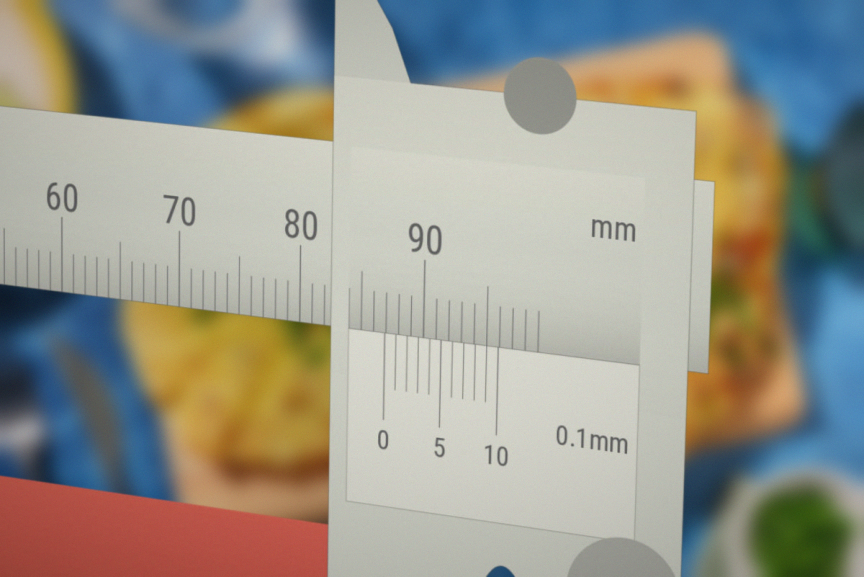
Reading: 86.9; mm
